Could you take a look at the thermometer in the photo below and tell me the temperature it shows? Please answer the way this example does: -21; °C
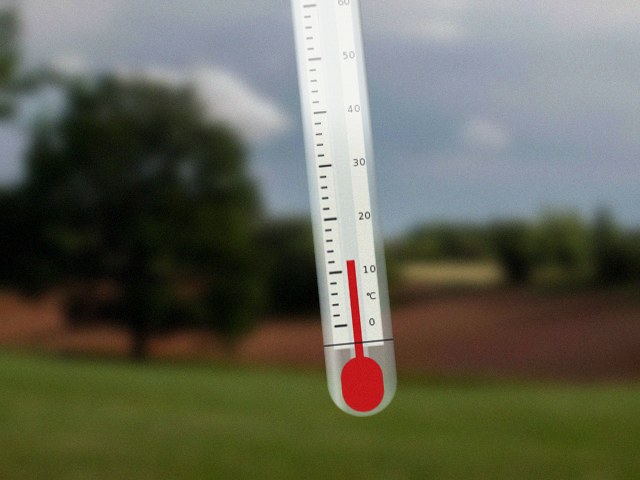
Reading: 12; °C
